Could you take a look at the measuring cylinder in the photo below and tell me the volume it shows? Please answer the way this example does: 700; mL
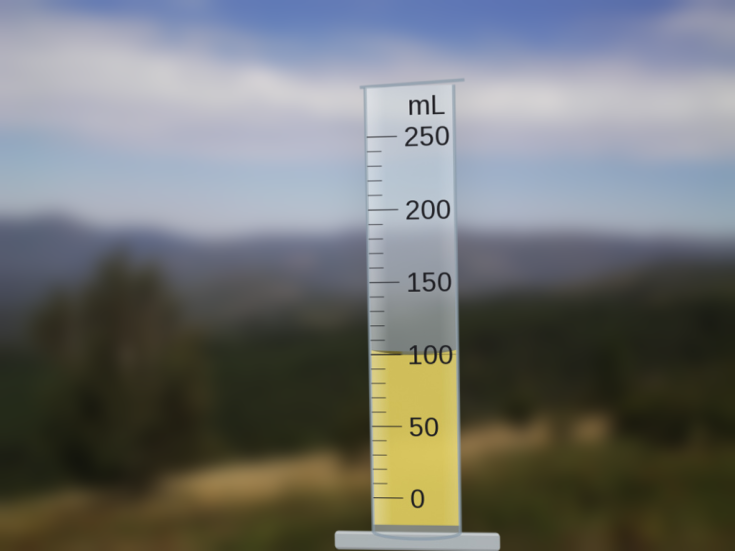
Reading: 100; mL
